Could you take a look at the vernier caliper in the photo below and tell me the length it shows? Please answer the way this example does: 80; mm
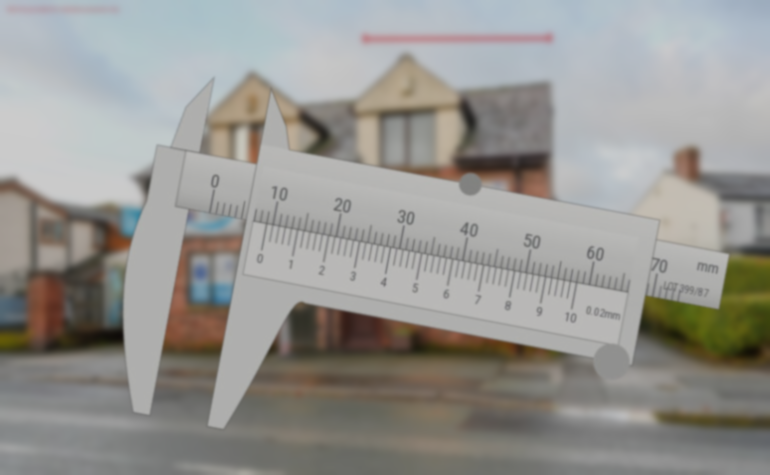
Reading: 9.0; mm
